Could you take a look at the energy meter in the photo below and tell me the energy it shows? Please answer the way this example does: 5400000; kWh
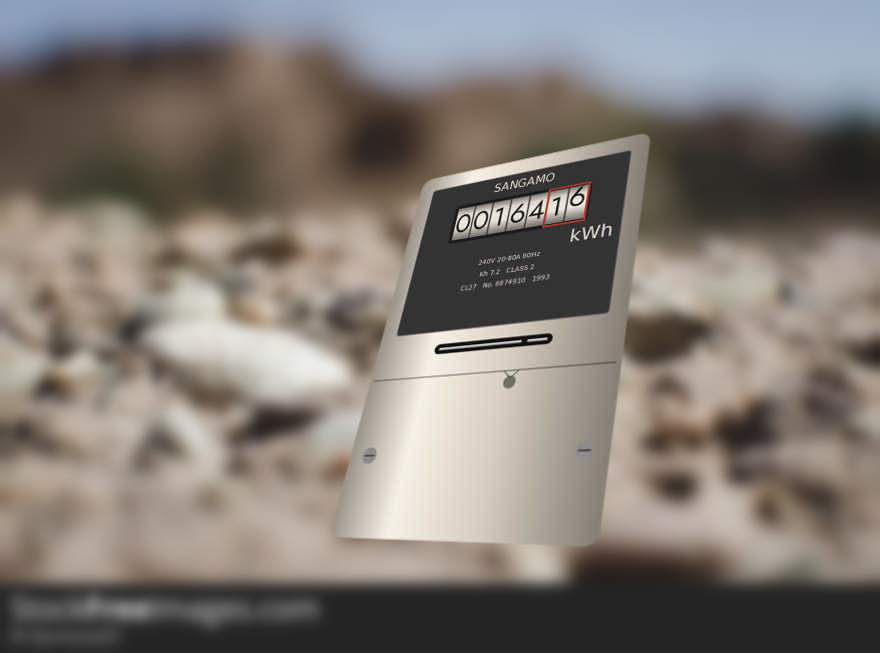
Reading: 164.16; kWh
